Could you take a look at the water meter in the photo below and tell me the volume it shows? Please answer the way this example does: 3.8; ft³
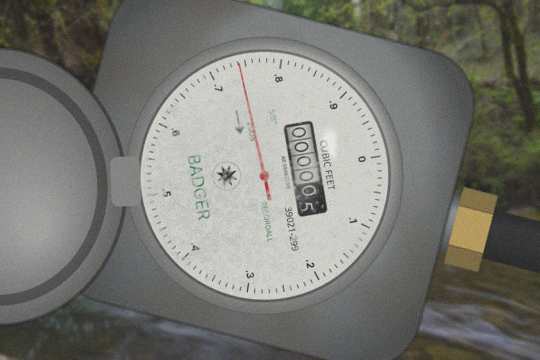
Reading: 4.74; ft³
